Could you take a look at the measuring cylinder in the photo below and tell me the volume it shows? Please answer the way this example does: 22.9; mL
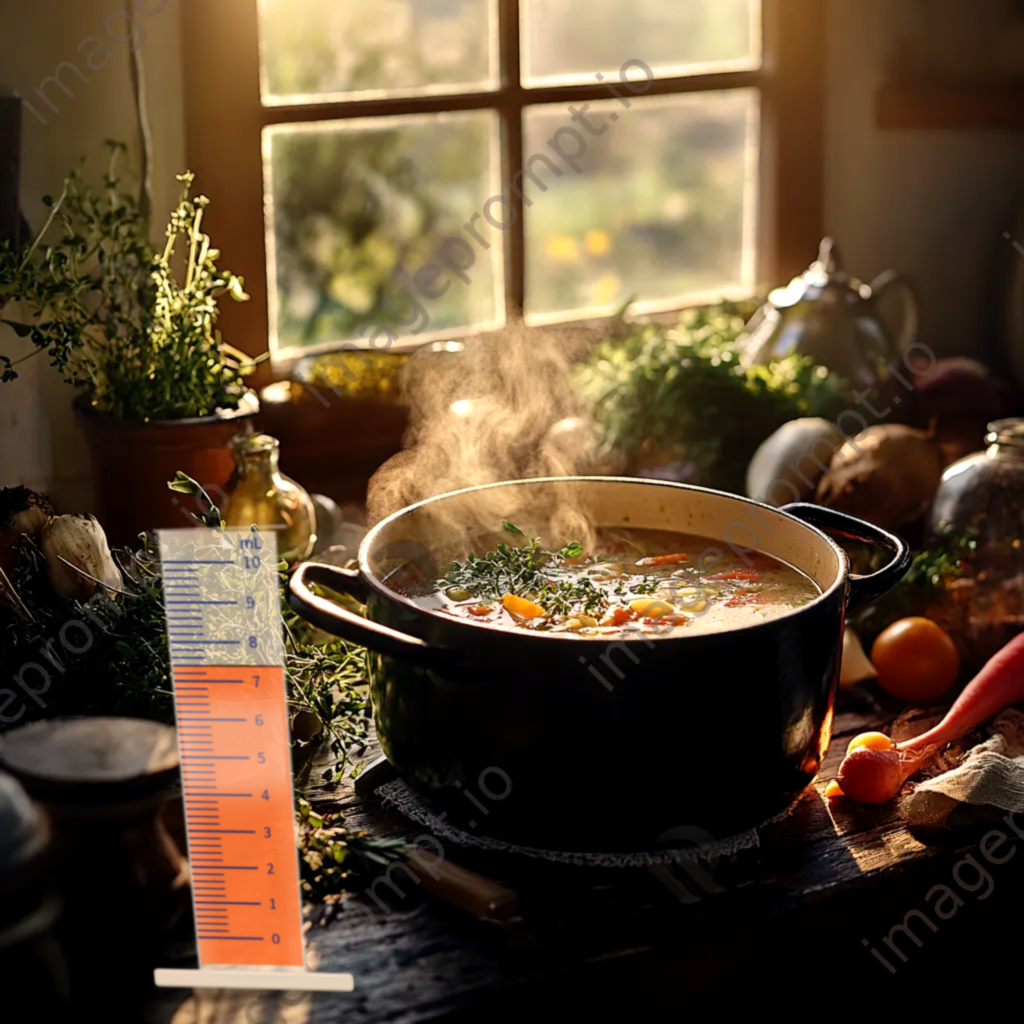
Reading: 7.4; mL
